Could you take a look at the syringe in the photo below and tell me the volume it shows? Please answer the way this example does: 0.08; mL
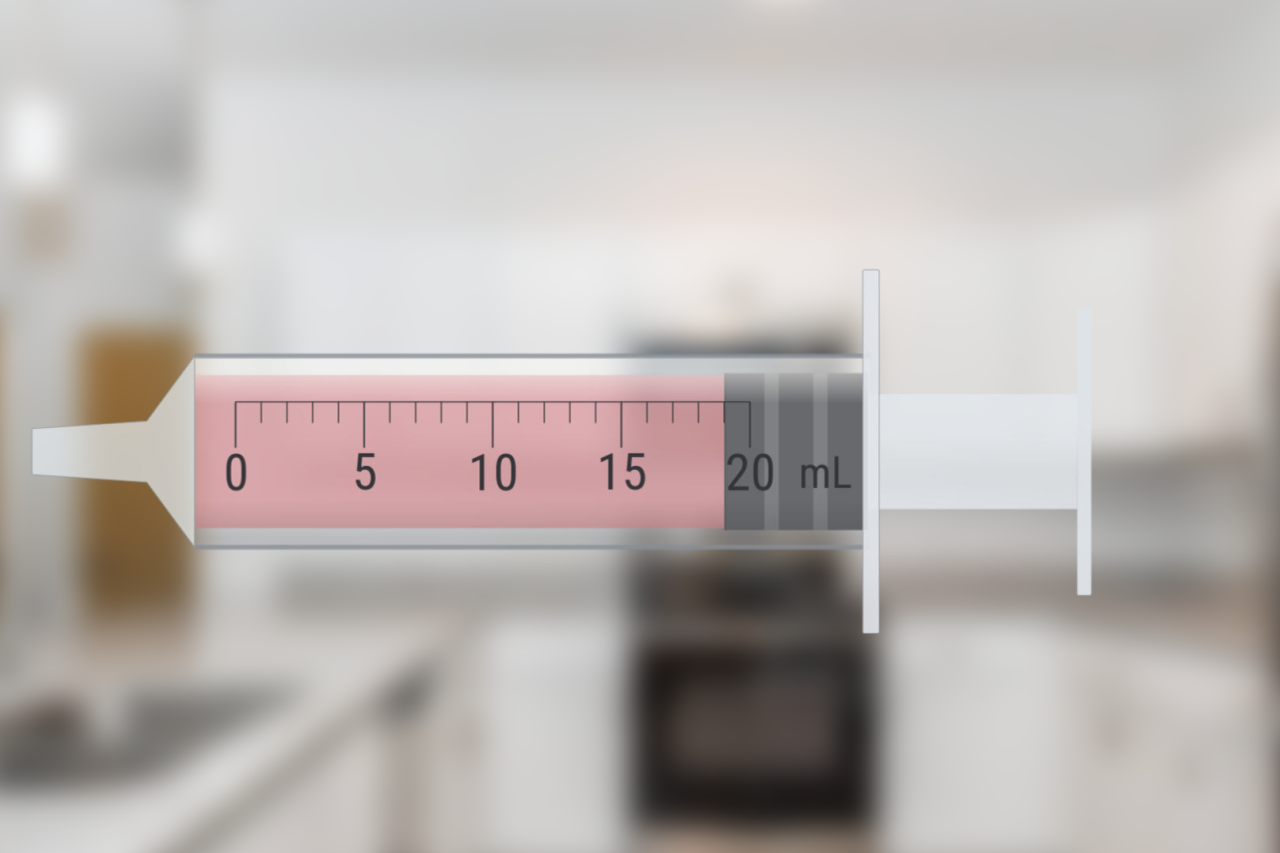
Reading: 19; mL
